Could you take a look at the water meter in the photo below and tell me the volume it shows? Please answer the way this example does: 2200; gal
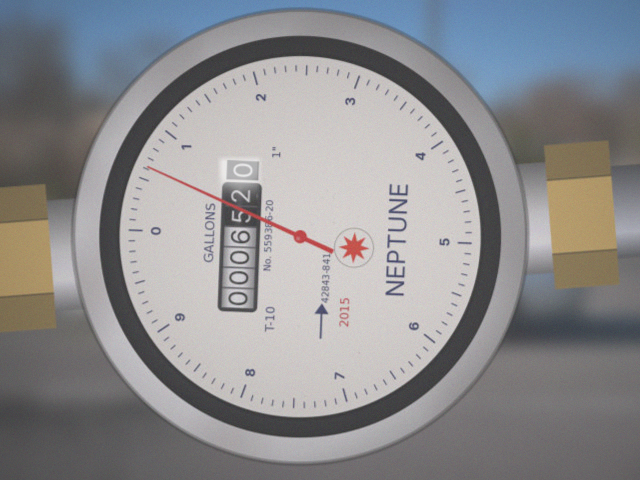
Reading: 6520.6; gal
